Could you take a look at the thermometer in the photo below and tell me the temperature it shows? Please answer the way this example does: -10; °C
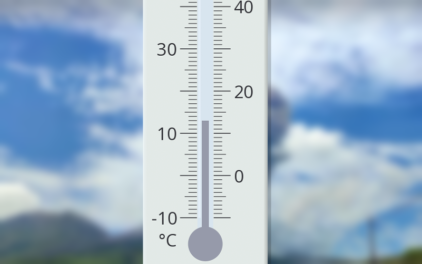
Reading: 13; °C
